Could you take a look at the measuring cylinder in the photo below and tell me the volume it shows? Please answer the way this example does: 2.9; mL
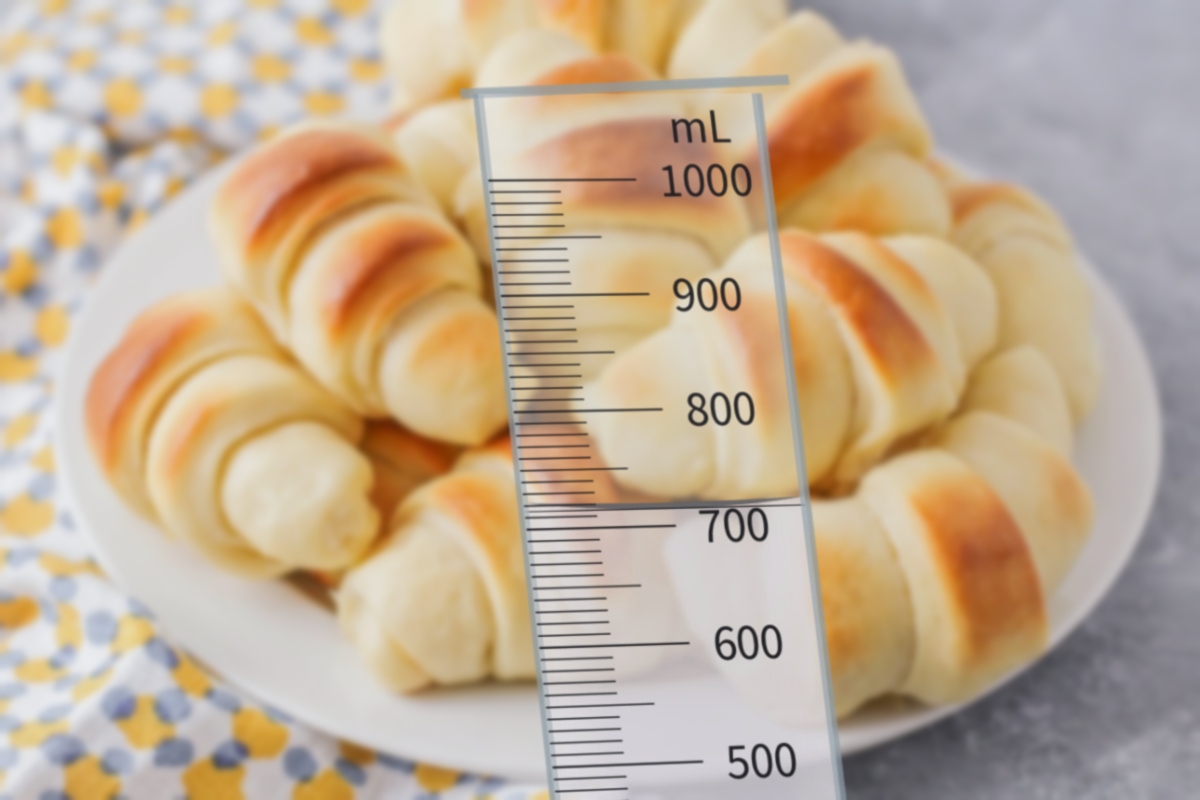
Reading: 715; mL
